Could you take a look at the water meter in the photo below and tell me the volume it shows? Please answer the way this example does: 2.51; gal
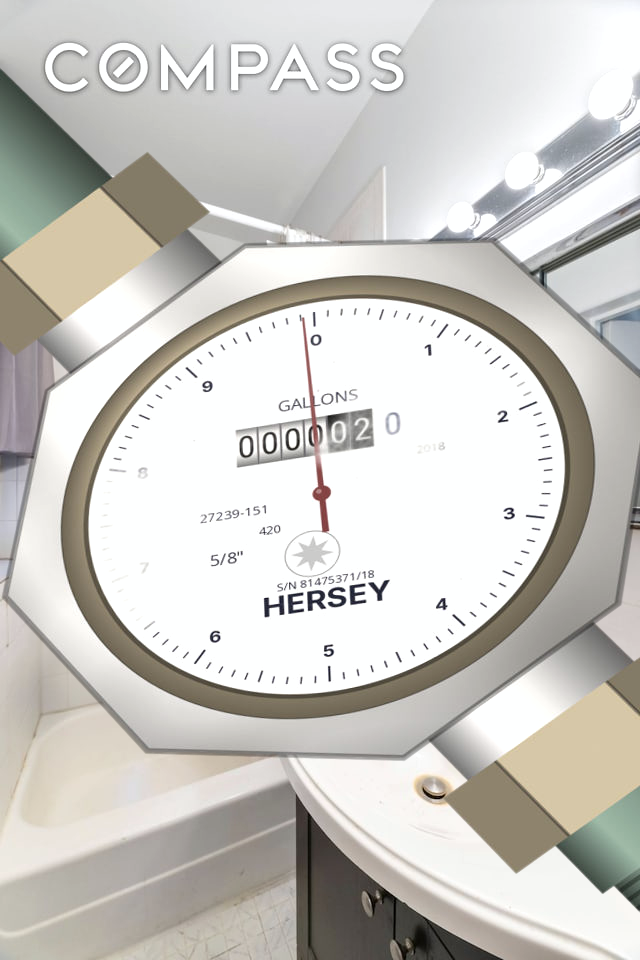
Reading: 19.9; gal
